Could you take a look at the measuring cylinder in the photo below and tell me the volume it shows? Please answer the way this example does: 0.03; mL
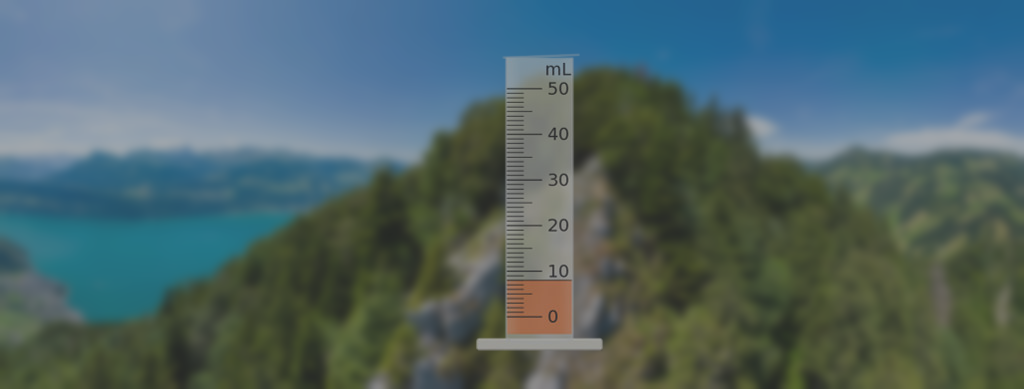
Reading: 8; mL
